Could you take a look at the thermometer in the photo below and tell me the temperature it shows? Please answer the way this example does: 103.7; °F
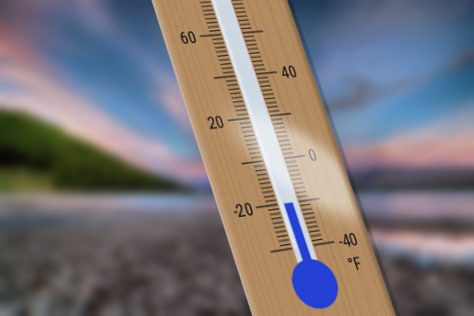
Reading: -20; °F
